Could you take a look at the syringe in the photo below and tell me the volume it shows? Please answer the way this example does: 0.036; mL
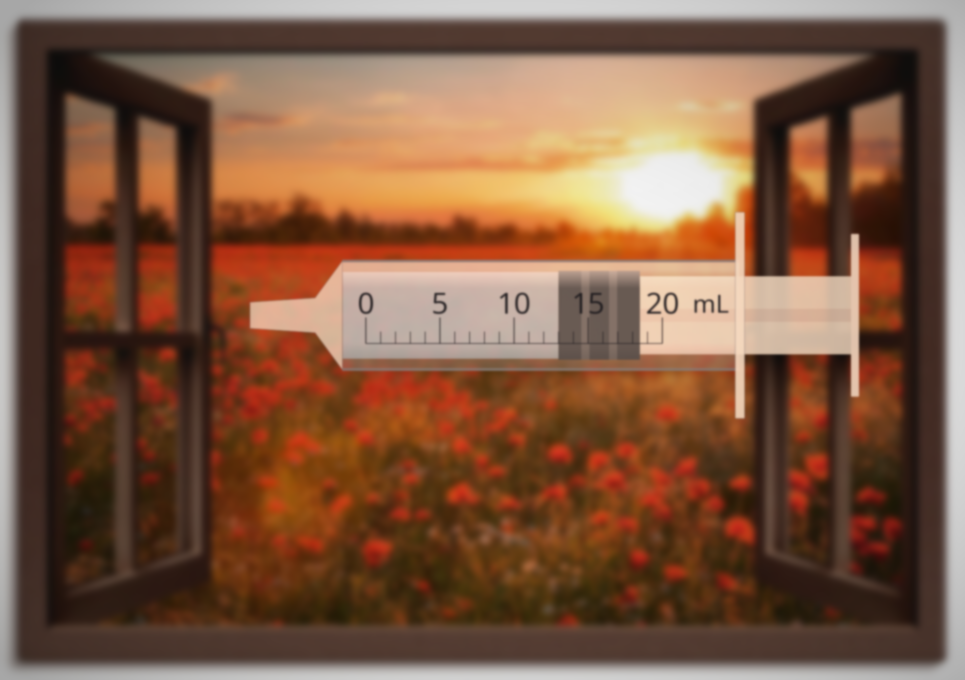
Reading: 13; mL
